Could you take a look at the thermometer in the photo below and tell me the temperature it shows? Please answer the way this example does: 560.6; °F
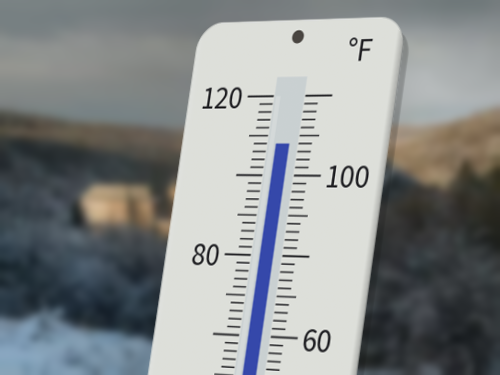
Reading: 108; °F
